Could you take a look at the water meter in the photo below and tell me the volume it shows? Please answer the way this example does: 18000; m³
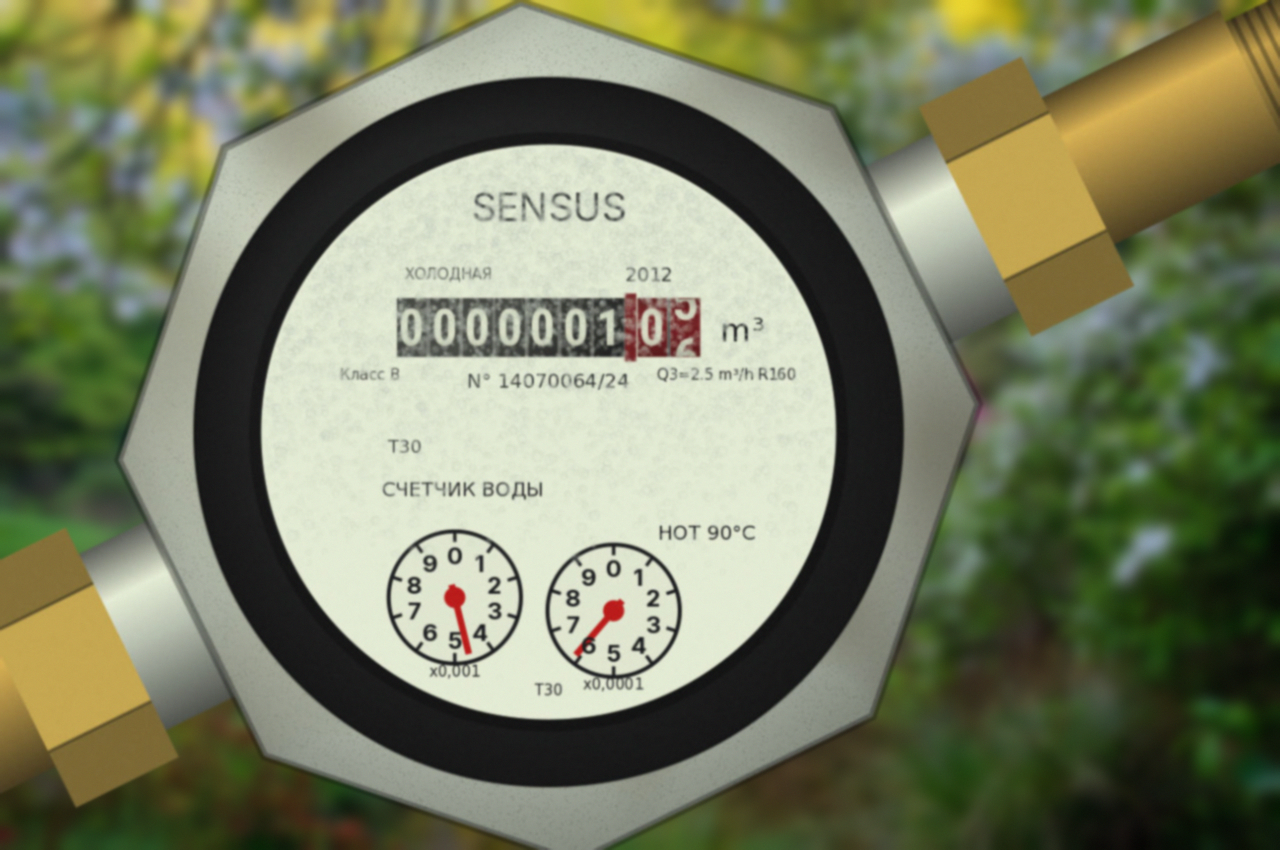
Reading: 1.0546; m³
